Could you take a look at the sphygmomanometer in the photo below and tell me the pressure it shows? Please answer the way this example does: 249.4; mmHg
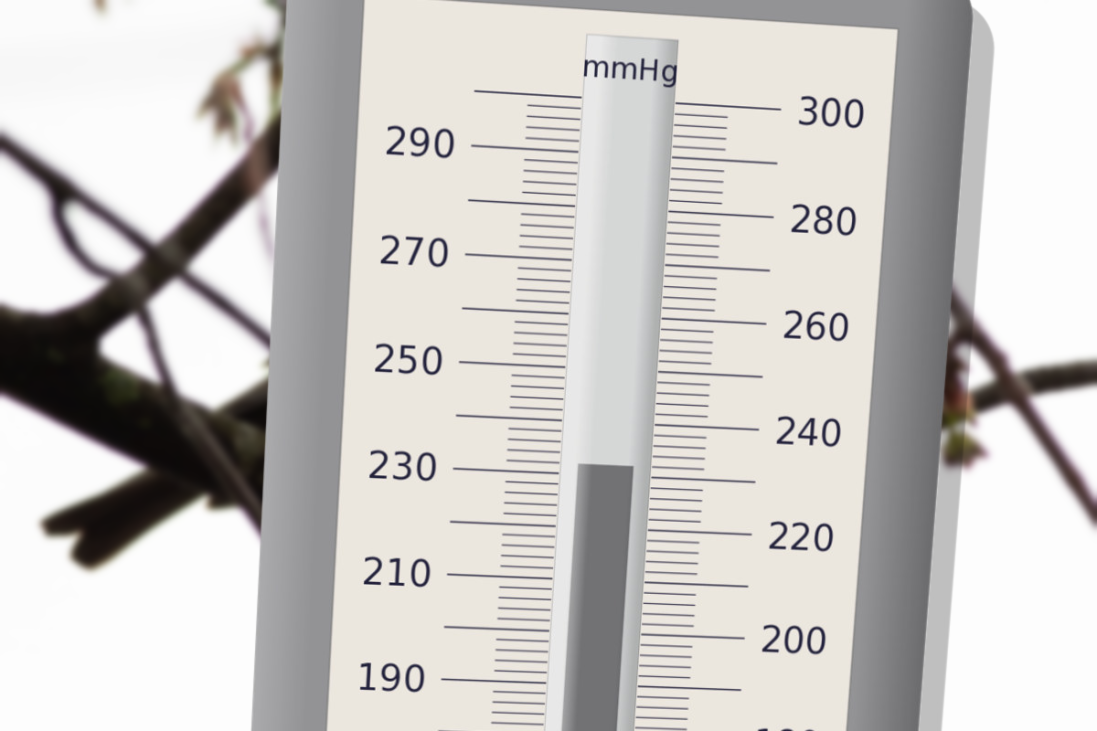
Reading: 232; mmHg
